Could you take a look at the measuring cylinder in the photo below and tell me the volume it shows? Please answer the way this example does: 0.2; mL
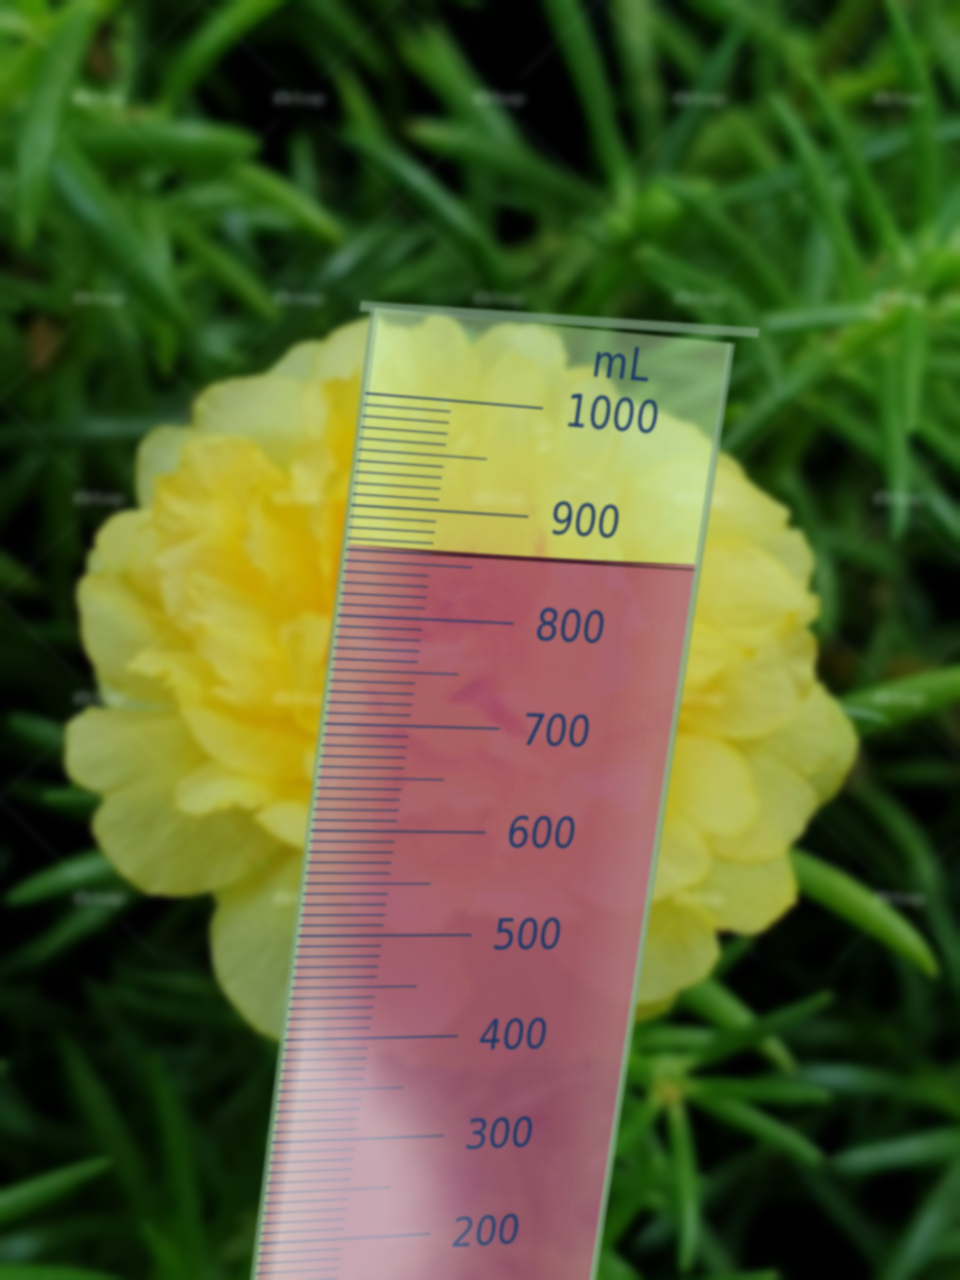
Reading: 860; mL
